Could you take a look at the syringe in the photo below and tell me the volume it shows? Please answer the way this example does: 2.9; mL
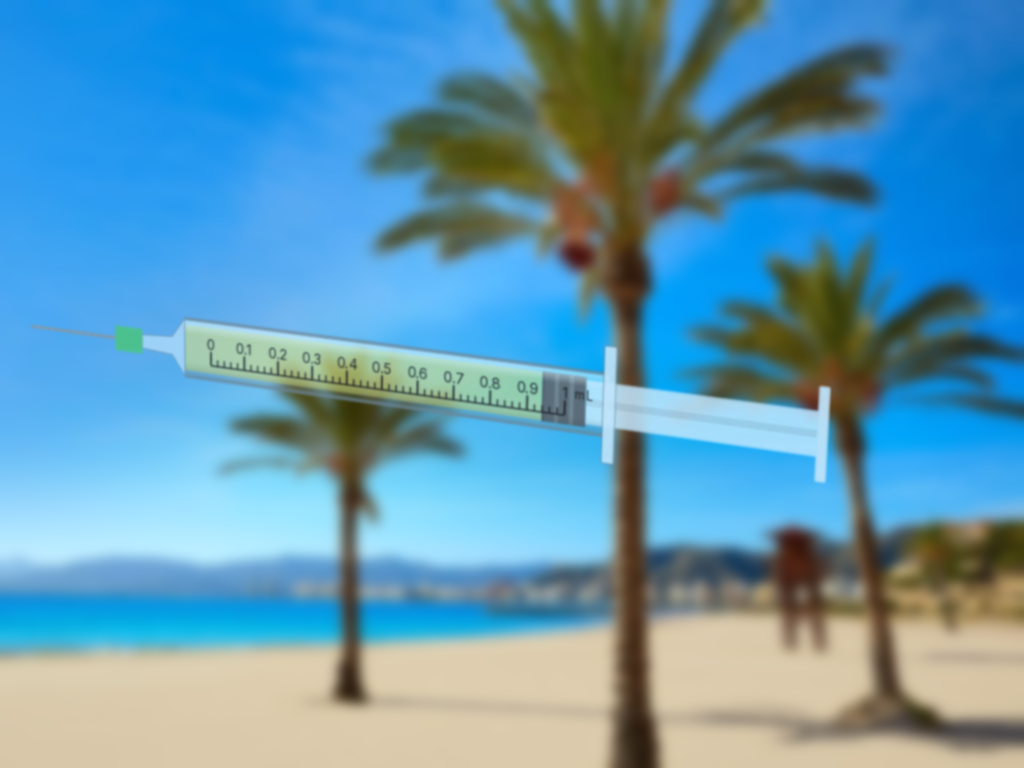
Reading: 0.94; mL
